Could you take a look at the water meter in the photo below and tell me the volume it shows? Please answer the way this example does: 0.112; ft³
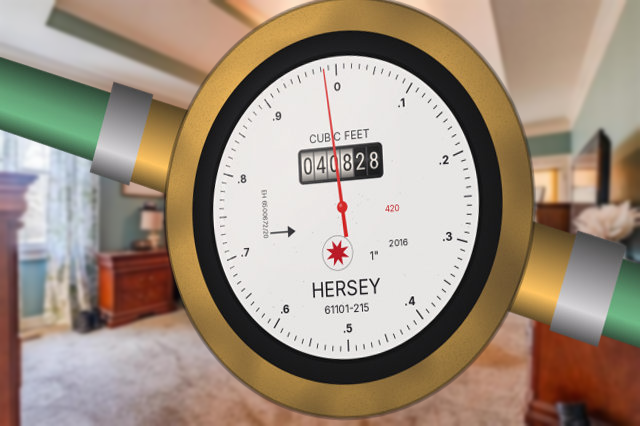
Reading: 40827.98; ft³
